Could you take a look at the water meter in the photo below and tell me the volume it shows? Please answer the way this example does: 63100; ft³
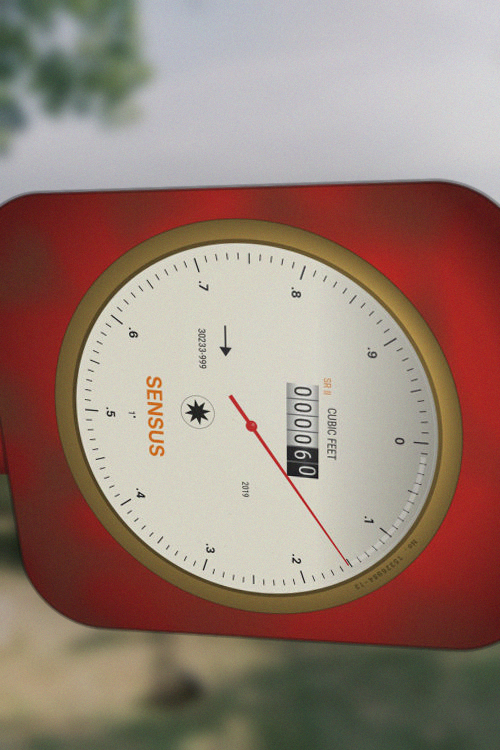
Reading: 60.15; ft³
